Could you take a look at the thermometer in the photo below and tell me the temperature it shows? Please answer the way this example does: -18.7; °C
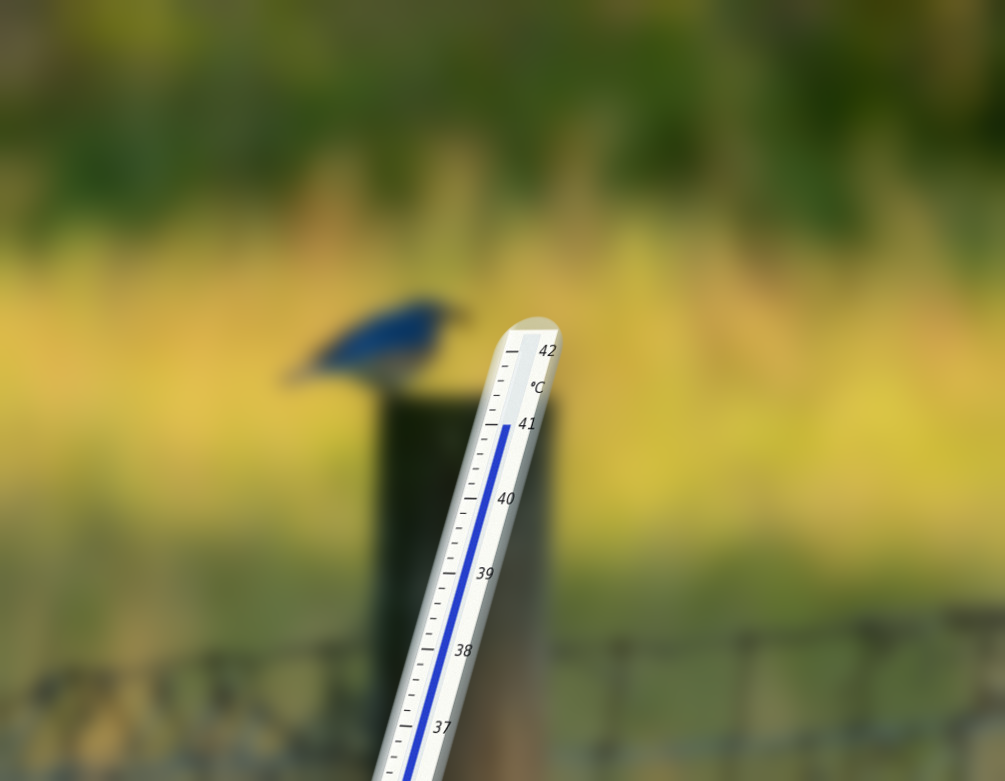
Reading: 41; °C
